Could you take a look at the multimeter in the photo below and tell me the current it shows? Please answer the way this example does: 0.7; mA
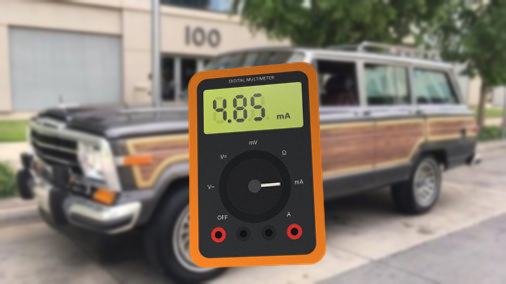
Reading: 4.85; mA
